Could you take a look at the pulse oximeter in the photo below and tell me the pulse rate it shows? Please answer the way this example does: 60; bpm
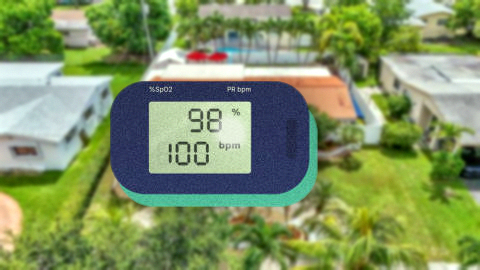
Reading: 100; bpm
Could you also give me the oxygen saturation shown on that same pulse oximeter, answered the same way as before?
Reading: 98; %
